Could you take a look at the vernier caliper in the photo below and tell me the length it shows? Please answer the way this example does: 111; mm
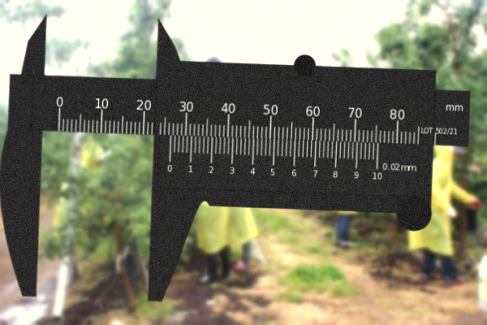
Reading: 26.5; mm
